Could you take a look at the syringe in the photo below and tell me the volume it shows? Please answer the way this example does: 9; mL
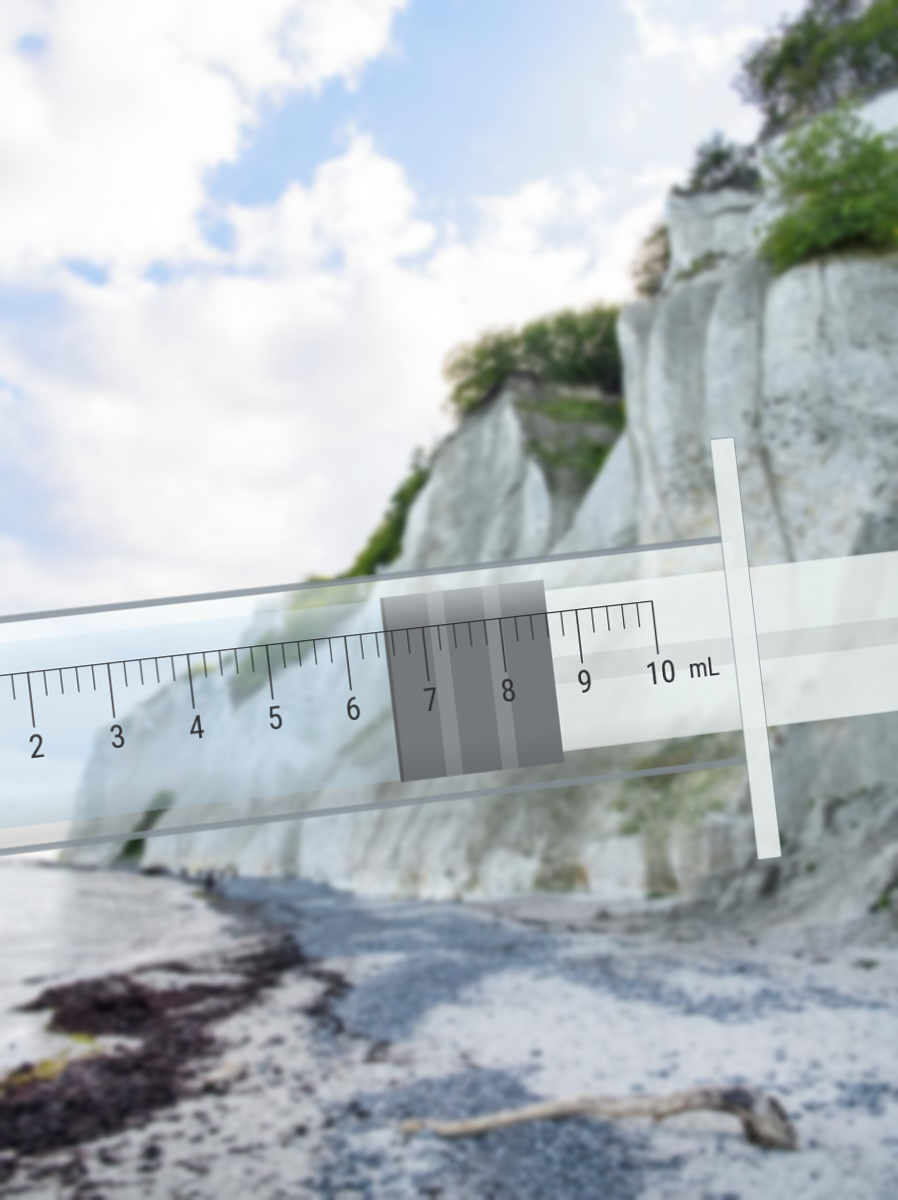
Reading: 6.5; mL
